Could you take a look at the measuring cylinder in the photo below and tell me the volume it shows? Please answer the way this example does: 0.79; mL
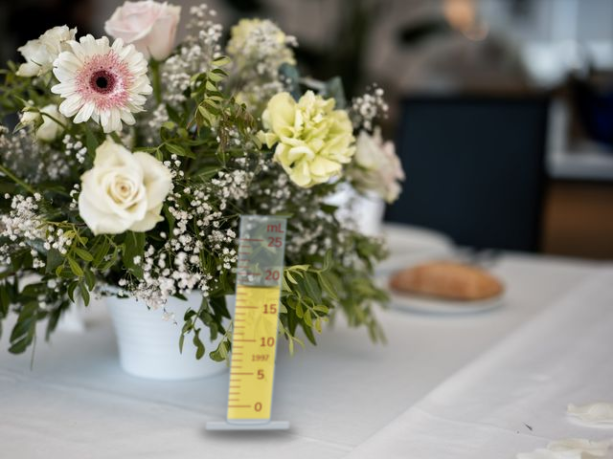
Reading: 18; mL
